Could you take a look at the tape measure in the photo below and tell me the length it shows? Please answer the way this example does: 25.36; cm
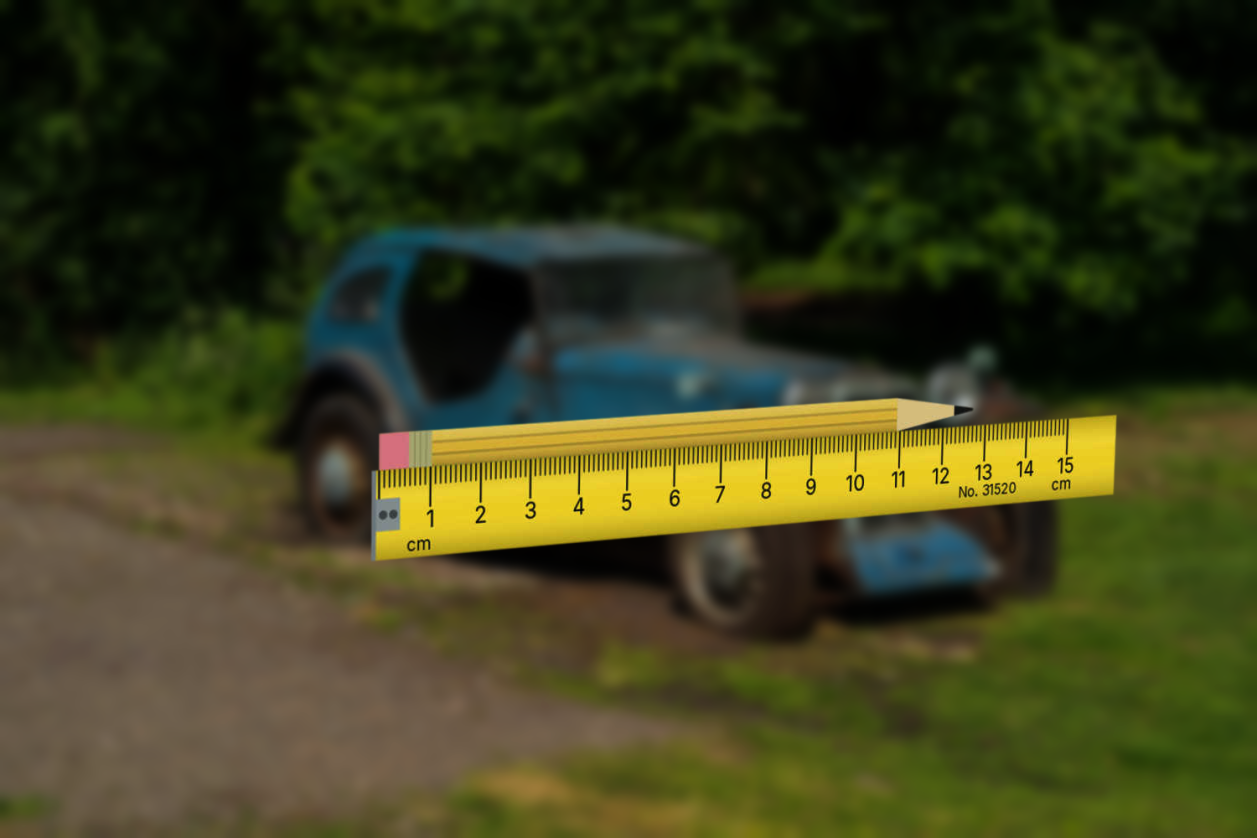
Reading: 12.7; cm
